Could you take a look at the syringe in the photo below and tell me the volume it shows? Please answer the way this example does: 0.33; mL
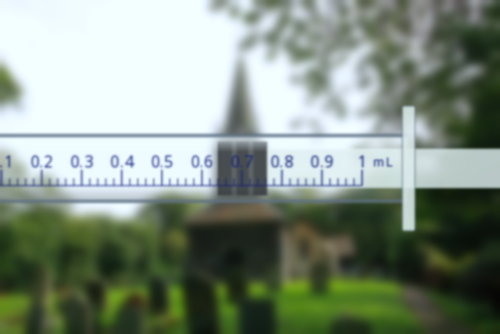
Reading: 0.64; mL
